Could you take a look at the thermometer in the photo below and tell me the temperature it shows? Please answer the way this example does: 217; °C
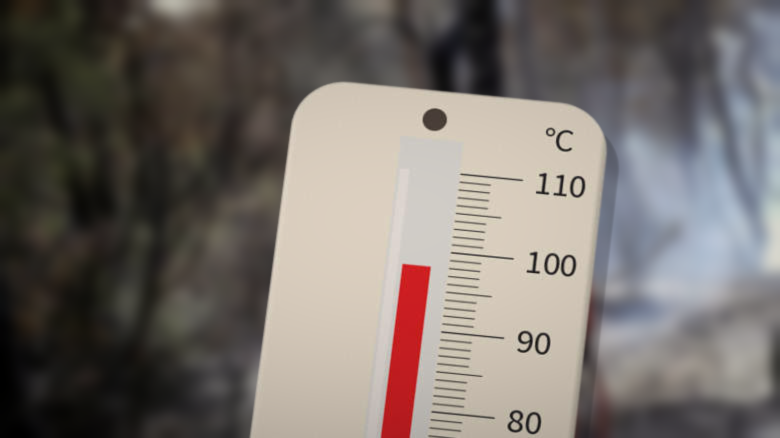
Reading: 98; °C
